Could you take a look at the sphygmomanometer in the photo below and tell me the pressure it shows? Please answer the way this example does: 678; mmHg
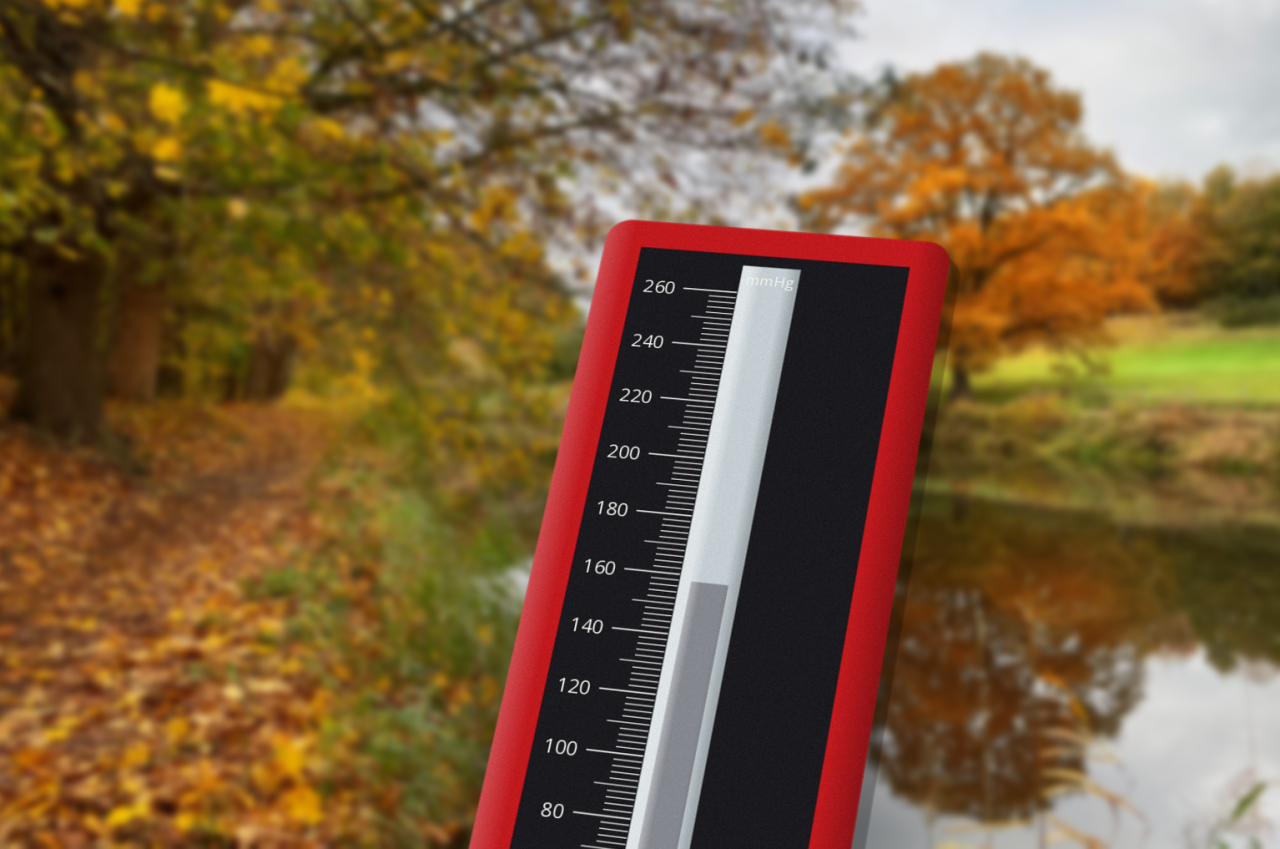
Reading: 158; mmHg
